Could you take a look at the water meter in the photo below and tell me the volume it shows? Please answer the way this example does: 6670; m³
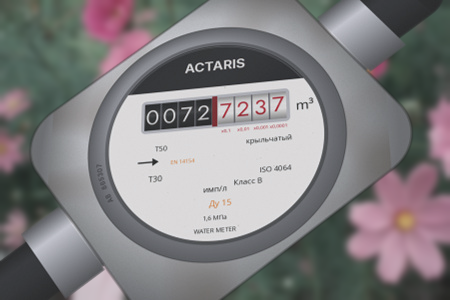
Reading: 72.7237; m³
